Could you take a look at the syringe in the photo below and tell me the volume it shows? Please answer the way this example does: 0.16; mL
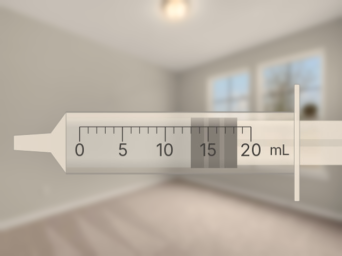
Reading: 13; mL
